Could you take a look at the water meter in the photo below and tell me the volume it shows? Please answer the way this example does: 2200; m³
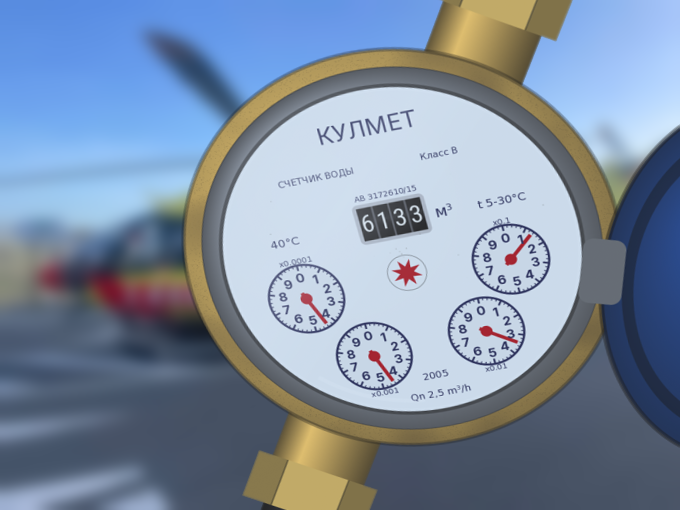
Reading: 6133.1344; m³
